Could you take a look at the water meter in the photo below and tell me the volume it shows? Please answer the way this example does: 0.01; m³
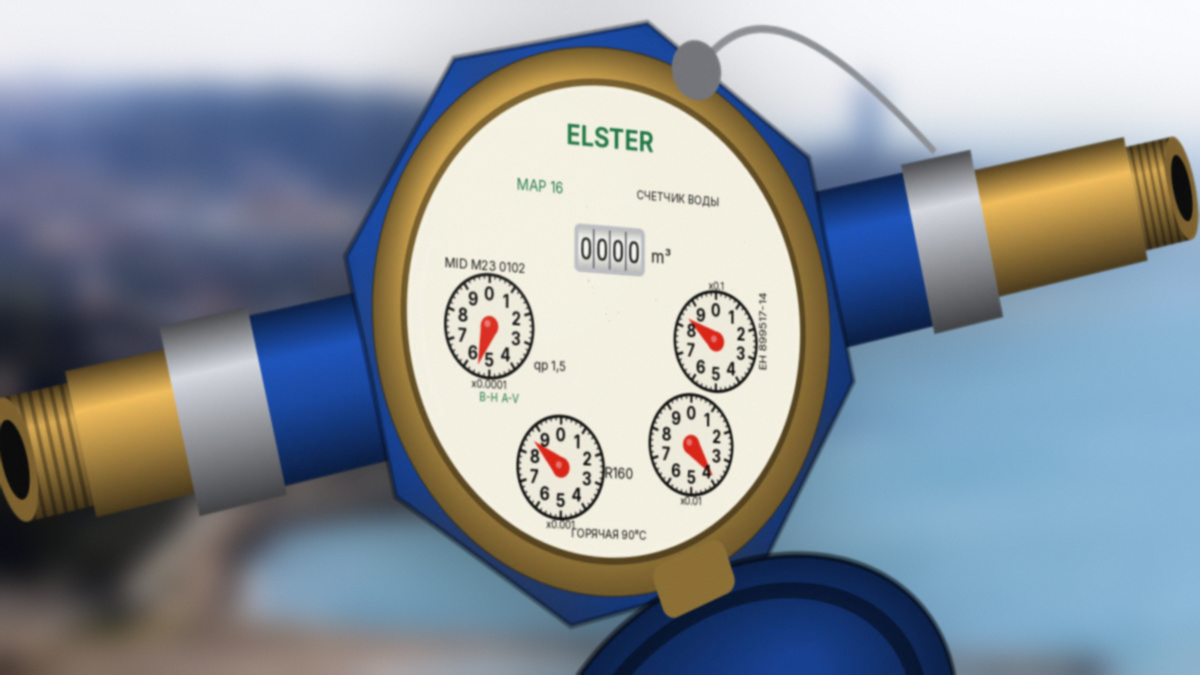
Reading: 0.8385; m³
